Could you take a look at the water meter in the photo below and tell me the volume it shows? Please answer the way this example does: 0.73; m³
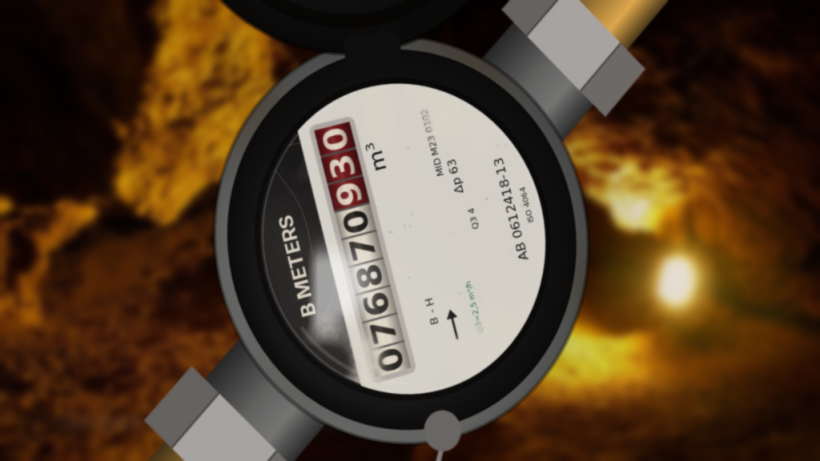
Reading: 76870.930; m³
